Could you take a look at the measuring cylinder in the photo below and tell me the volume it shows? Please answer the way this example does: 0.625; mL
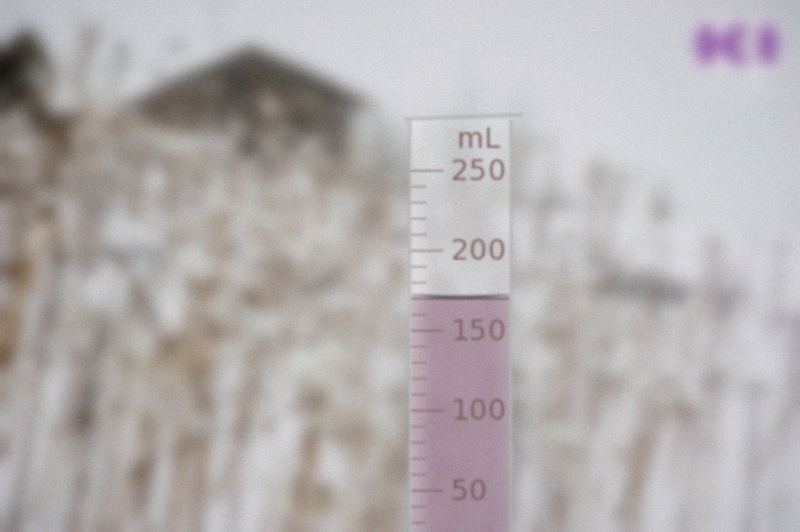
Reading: 170; mL
